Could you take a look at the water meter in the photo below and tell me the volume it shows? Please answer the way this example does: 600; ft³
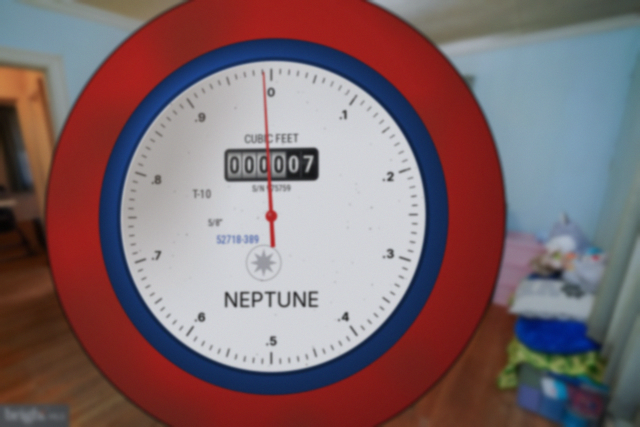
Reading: 6.99; ft³
